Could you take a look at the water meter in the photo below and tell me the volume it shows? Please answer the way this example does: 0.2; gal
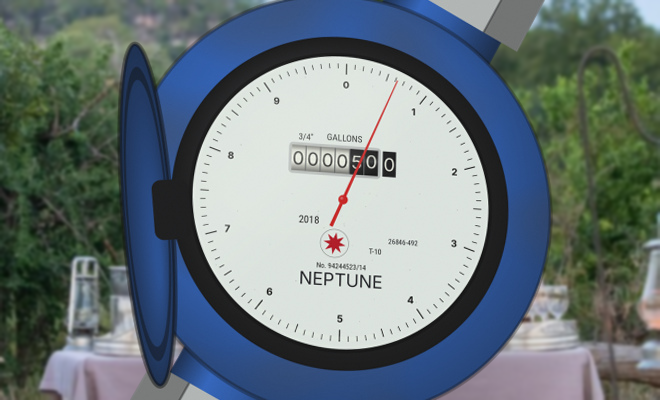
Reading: 500.6; gal
